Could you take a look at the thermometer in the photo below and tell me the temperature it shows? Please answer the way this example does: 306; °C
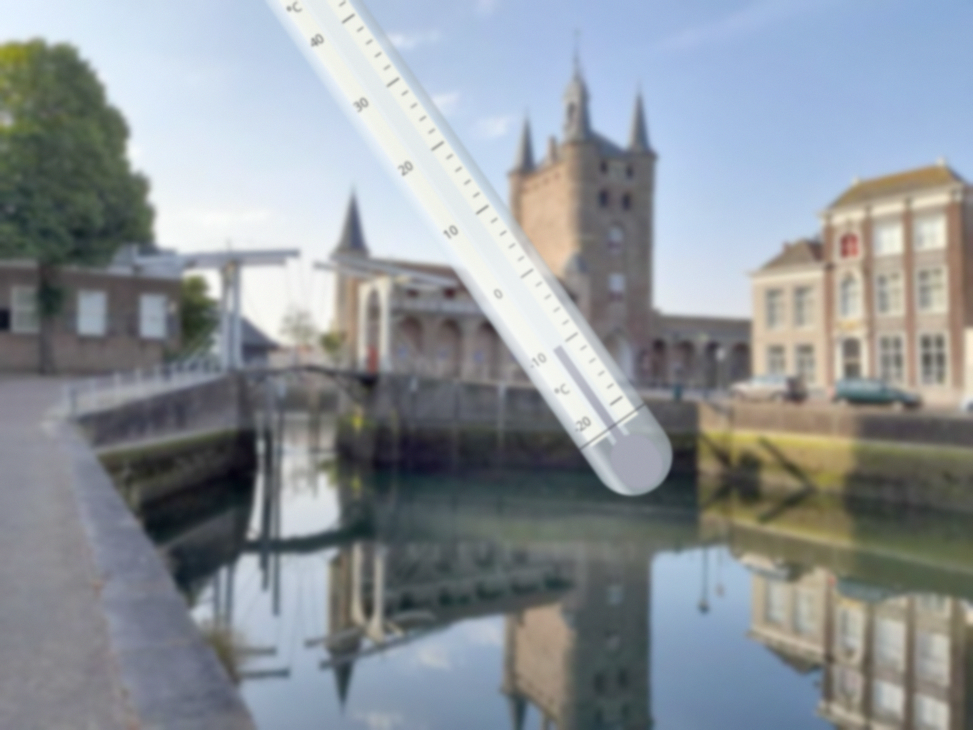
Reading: -10; °C
